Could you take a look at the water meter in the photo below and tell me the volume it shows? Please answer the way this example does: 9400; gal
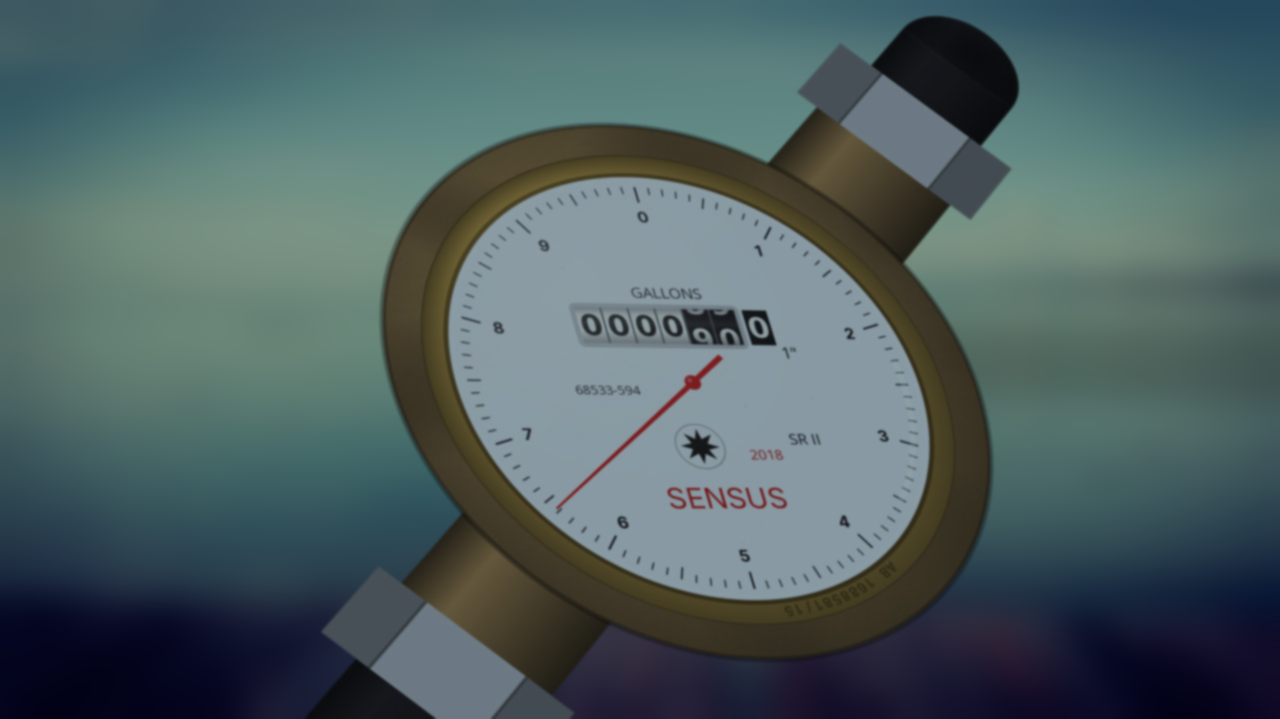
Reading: 896.4; gal
